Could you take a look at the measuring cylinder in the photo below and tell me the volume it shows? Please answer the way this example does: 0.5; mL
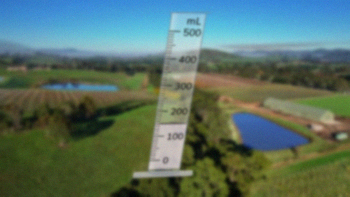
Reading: 150; mL
